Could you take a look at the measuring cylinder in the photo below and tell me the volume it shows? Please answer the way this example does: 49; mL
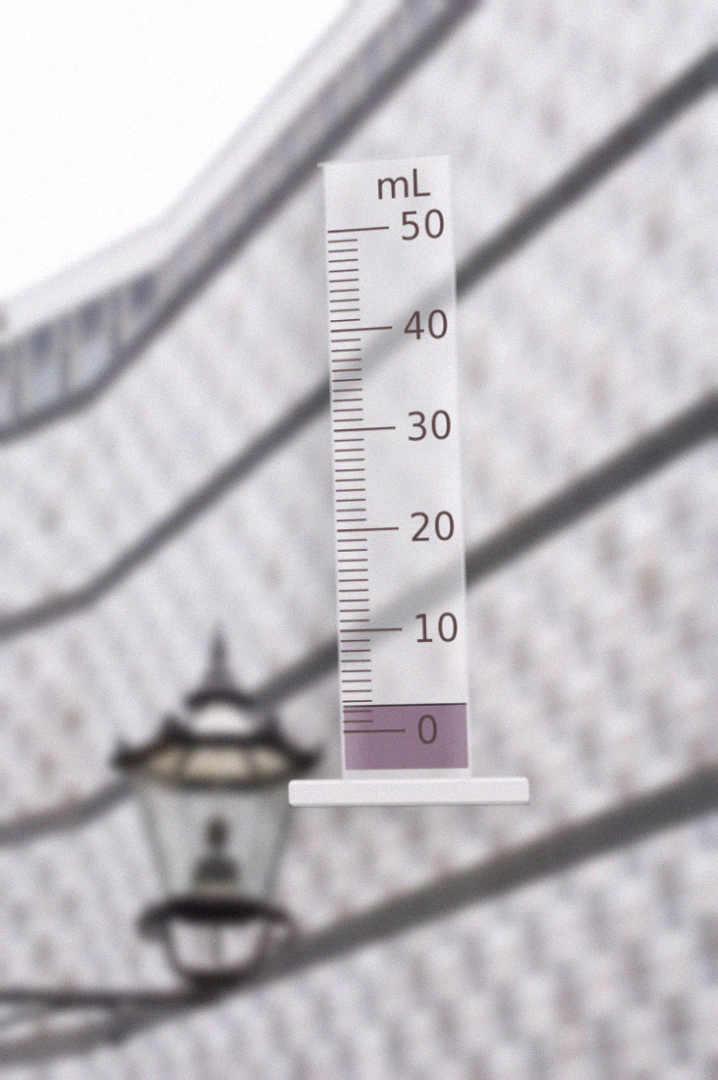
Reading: 2.5; mL
